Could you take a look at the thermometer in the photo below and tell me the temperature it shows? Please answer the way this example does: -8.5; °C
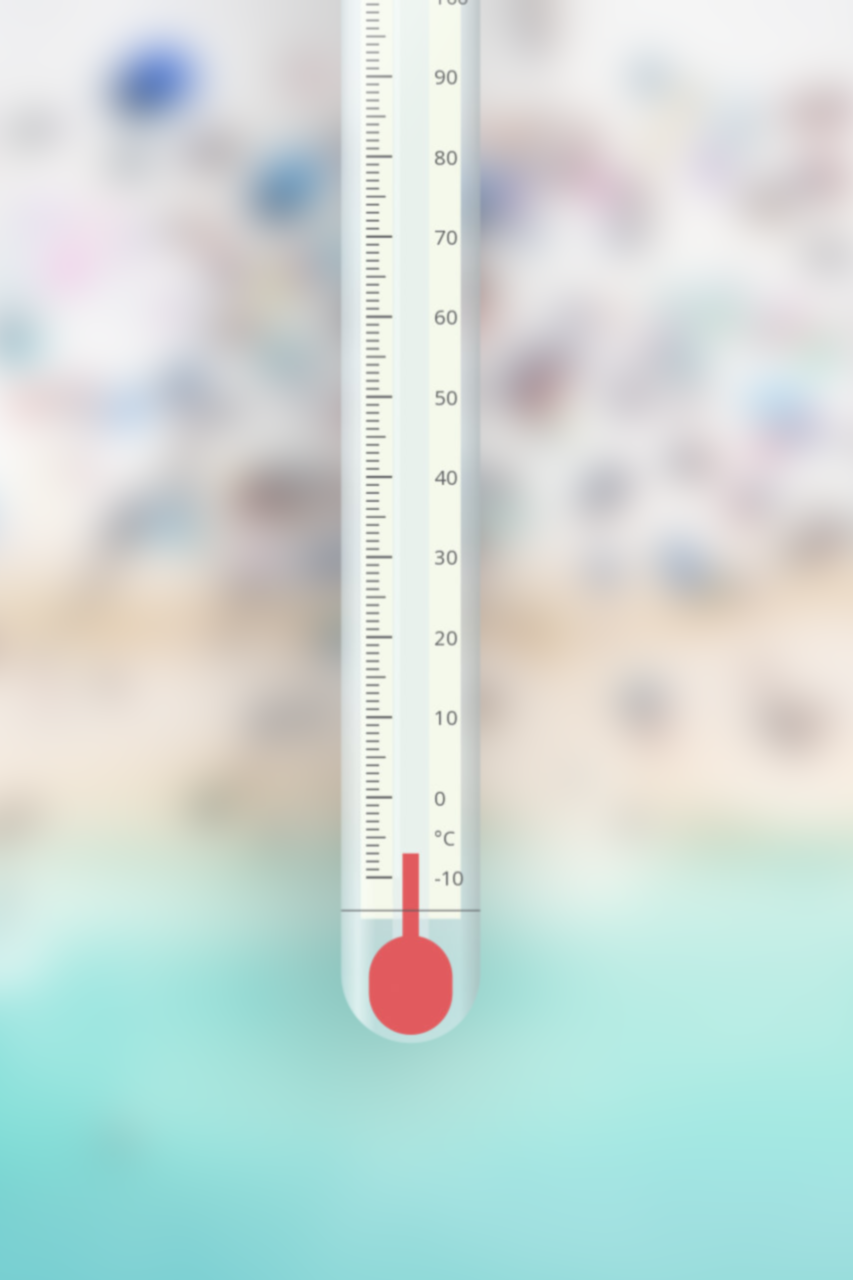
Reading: -7; °C
